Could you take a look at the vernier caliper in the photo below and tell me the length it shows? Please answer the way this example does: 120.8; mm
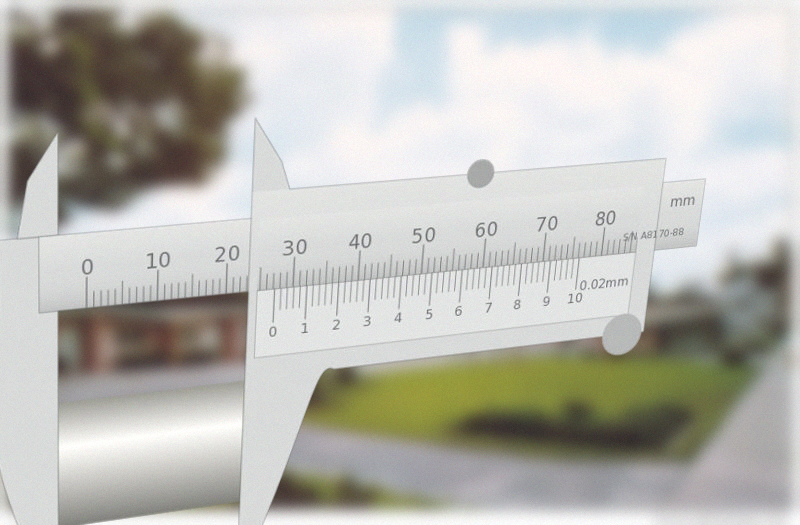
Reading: 27.2; mm
